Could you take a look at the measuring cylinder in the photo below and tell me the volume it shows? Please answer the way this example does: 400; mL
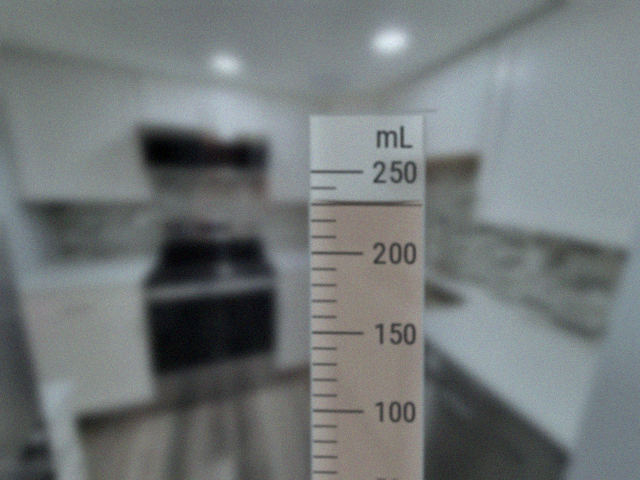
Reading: 230; mL
